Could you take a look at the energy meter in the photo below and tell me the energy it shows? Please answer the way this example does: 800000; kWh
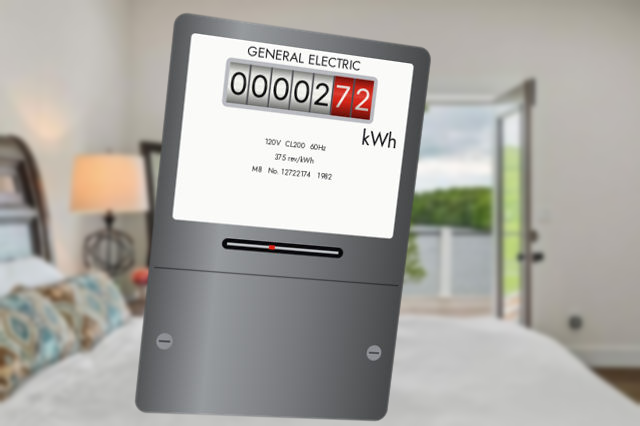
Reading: 2.72; kWh
